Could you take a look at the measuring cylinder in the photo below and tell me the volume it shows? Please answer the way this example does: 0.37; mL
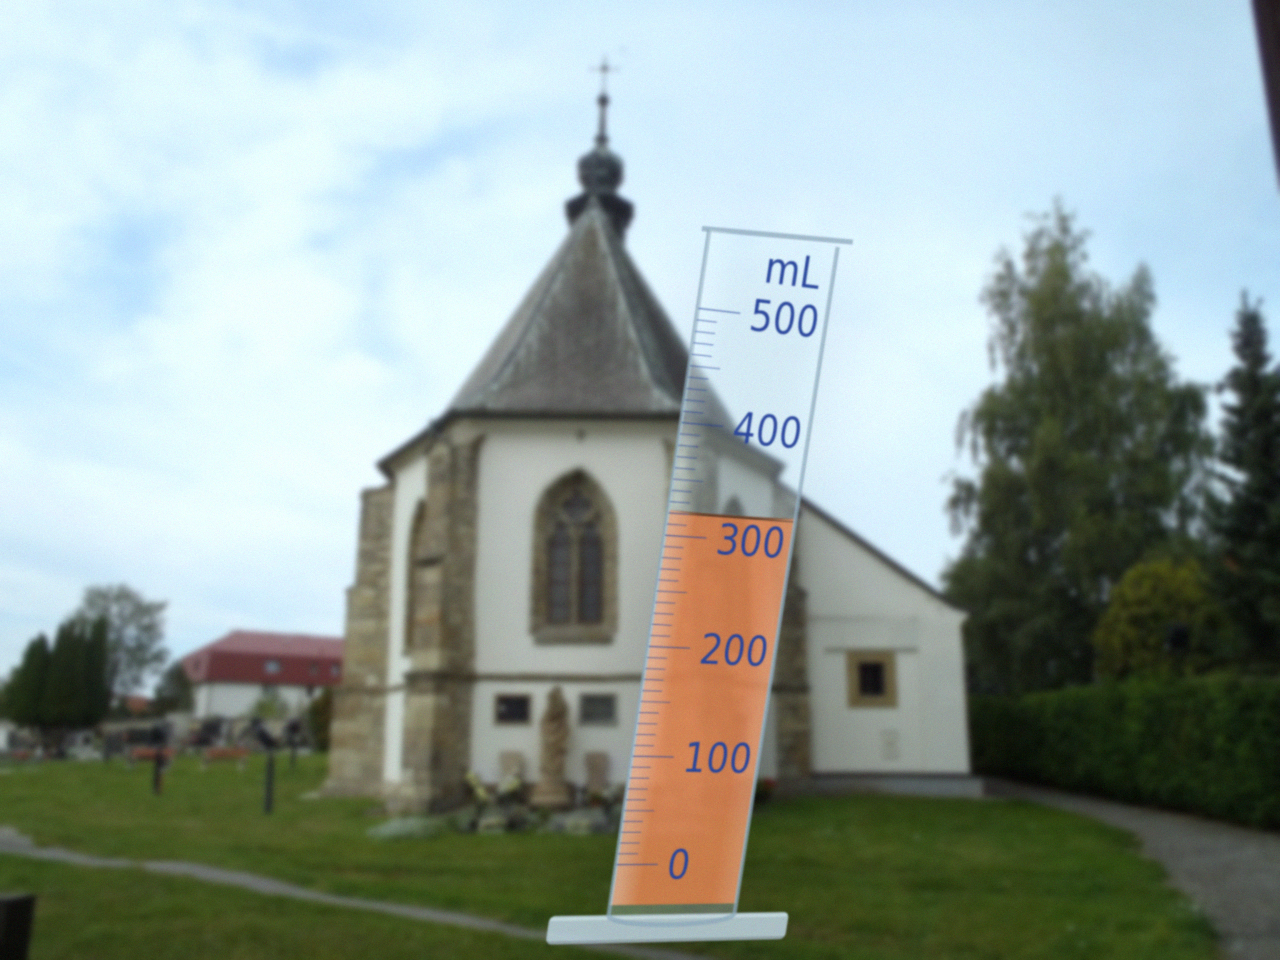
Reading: 320; mL
